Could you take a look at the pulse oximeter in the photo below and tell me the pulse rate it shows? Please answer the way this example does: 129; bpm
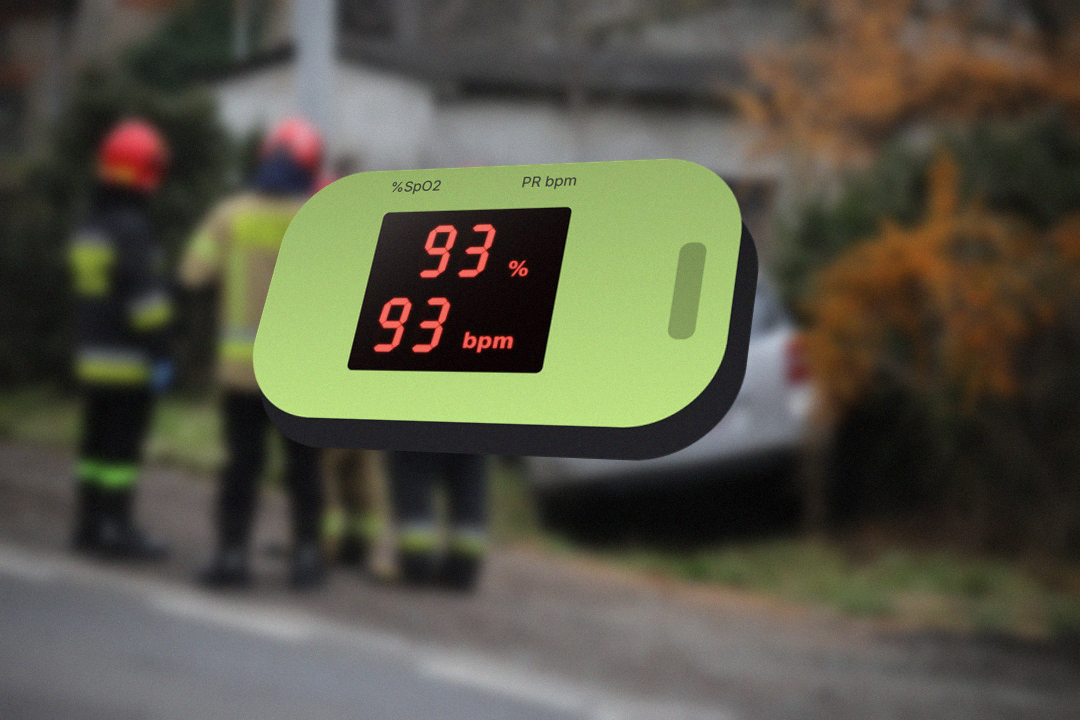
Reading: 93; bpm
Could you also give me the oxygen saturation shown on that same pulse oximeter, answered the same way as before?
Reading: 93; %
